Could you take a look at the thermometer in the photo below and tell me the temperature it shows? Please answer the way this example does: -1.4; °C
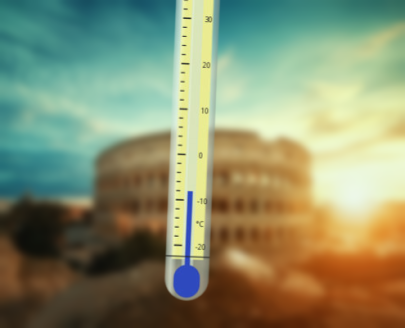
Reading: -8; °C
